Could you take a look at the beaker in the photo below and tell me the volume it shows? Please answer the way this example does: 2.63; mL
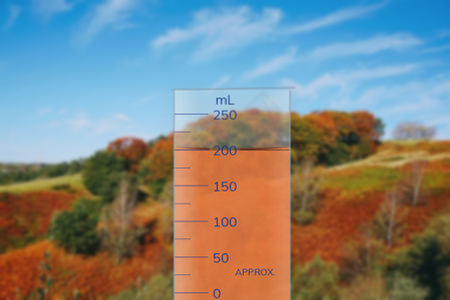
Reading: 200; mL
